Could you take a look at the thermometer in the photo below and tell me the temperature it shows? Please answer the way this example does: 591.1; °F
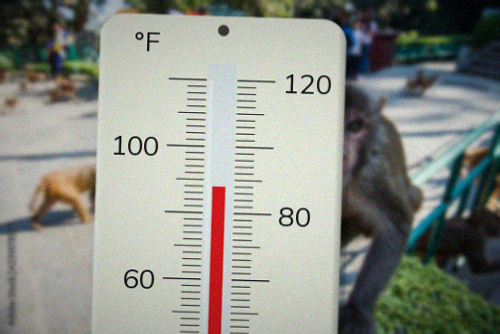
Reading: 88; °F
